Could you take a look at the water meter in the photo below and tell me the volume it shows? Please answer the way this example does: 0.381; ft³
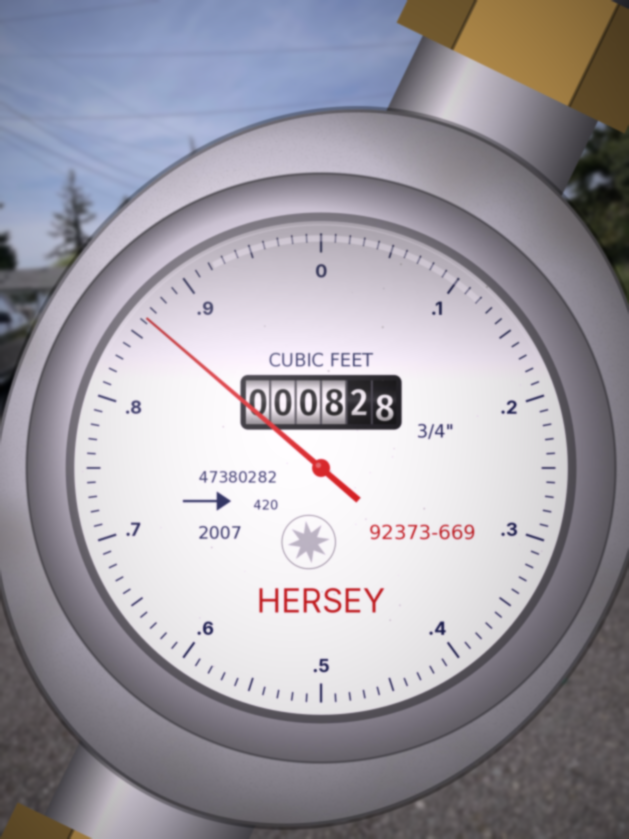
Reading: 827.86; ft³
